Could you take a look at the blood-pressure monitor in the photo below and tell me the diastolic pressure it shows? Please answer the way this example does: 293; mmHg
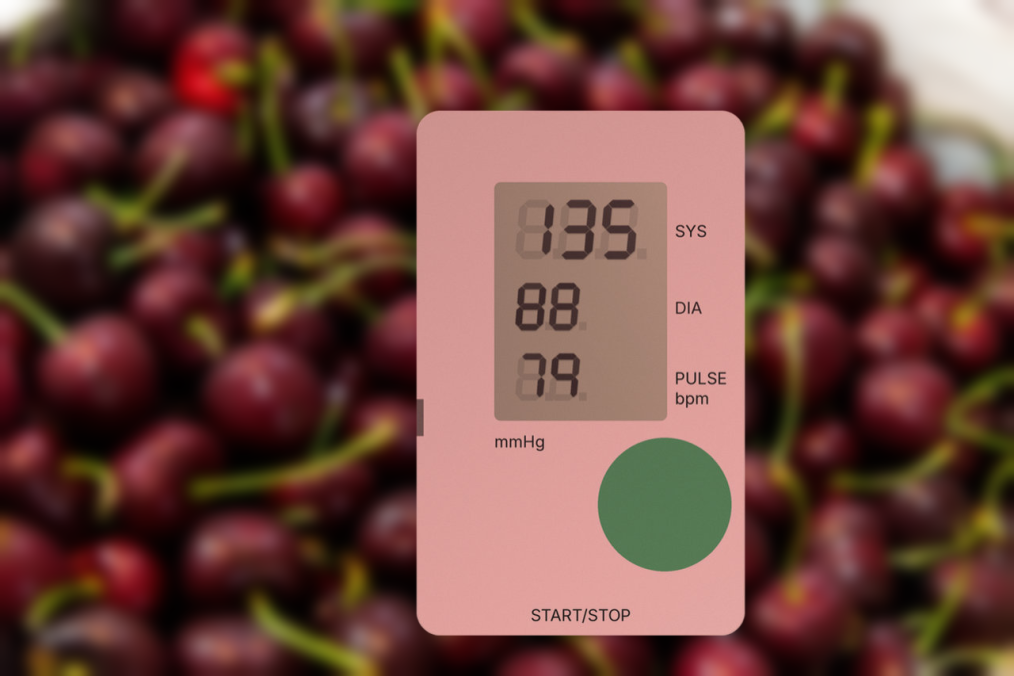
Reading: 88; mmHg
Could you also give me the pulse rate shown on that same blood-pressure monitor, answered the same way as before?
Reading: 79; bpm
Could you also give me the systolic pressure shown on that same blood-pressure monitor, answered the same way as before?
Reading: 135; mmHg
